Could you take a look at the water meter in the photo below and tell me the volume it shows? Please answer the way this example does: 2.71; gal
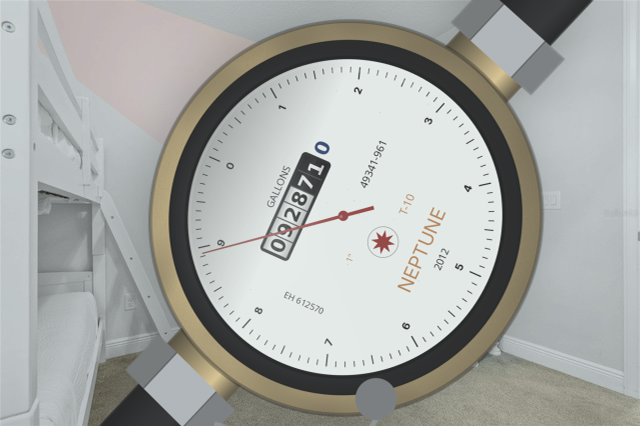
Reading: 928708.9; gal
